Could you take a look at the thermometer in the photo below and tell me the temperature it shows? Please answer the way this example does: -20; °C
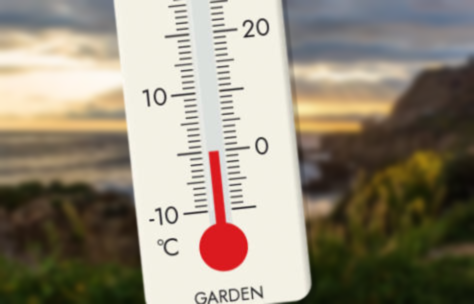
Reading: 0; °C
